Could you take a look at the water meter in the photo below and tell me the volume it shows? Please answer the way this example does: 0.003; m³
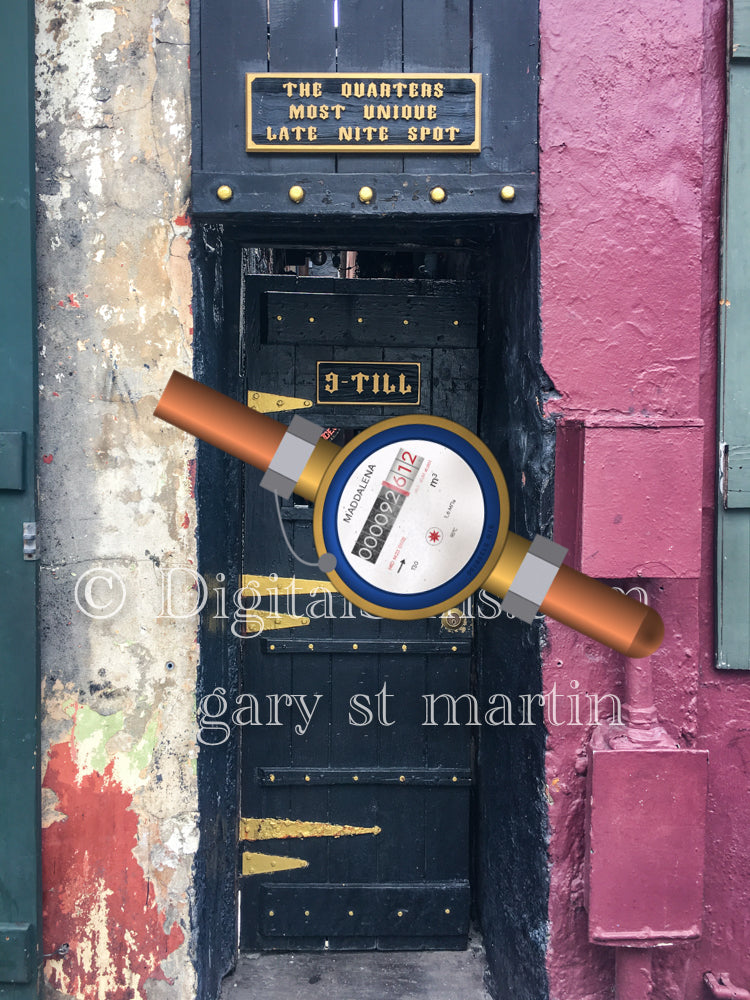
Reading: 92.612; m³
